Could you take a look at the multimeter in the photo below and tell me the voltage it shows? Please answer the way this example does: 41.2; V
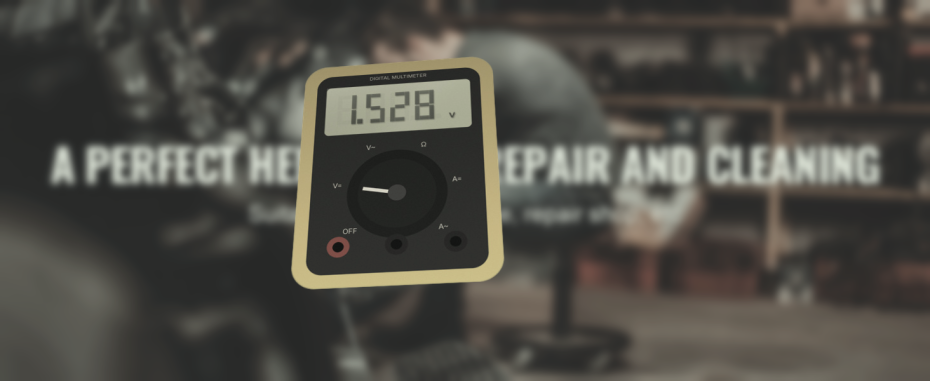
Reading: 1.528; V
